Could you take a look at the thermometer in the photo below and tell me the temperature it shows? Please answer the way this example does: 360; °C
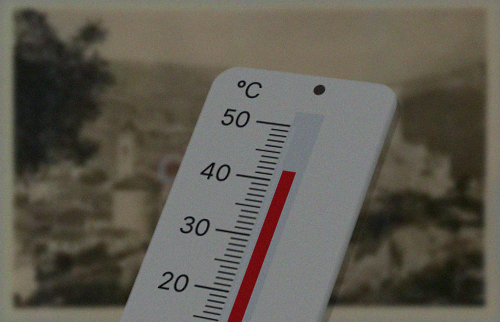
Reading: 42; °C
